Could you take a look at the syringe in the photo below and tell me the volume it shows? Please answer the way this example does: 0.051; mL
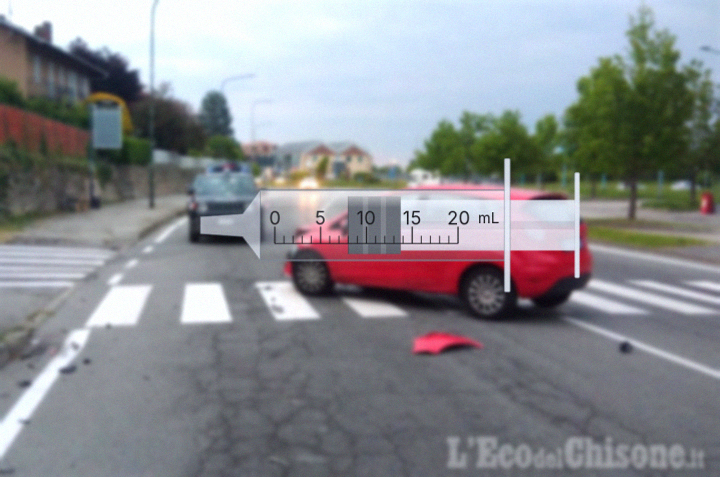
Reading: 8; mL
